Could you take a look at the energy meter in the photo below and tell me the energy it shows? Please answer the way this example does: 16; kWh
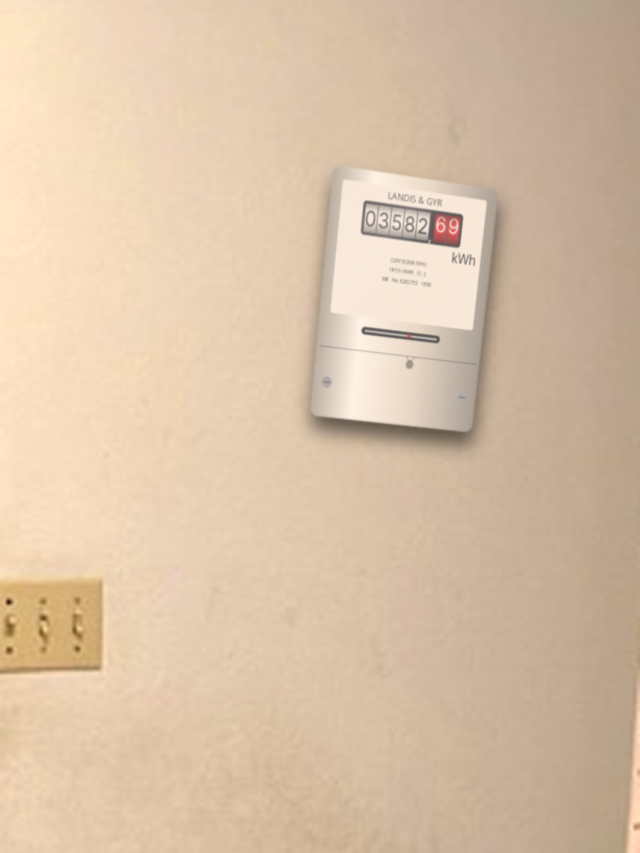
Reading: 3582.69; kWh
